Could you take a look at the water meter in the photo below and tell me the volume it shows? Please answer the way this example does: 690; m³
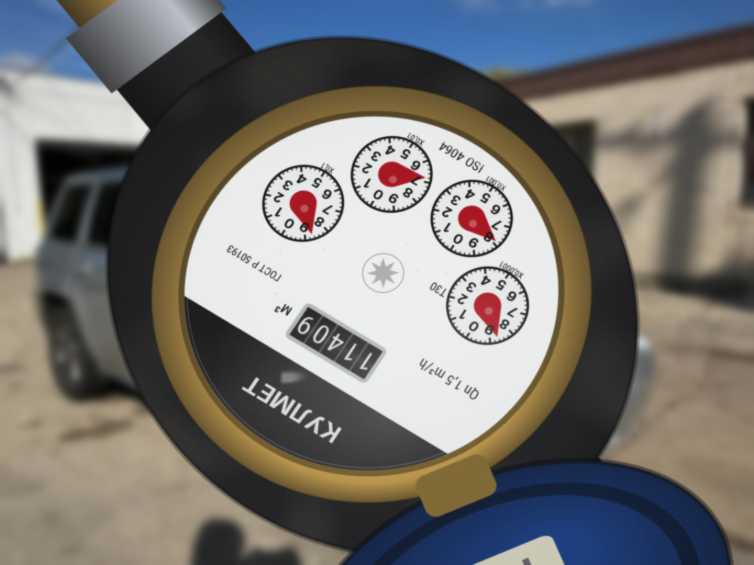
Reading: 11409.8678; m³
